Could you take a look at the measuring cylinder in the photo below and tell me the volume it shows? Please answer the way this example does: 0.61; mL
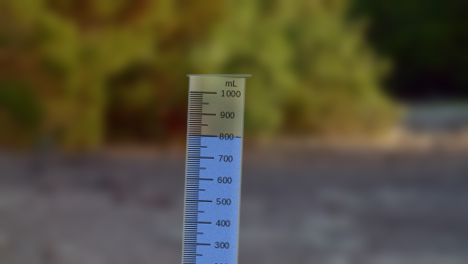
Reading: 800; mL
